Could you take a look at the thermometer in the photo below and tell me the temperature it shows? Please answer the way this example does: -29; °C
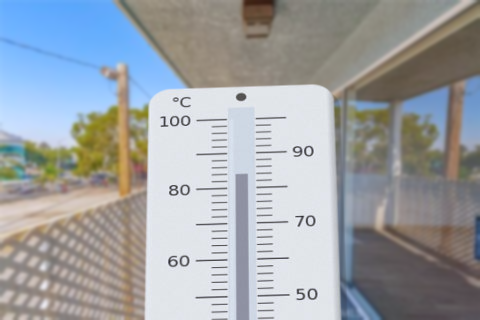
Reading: 84; °C
